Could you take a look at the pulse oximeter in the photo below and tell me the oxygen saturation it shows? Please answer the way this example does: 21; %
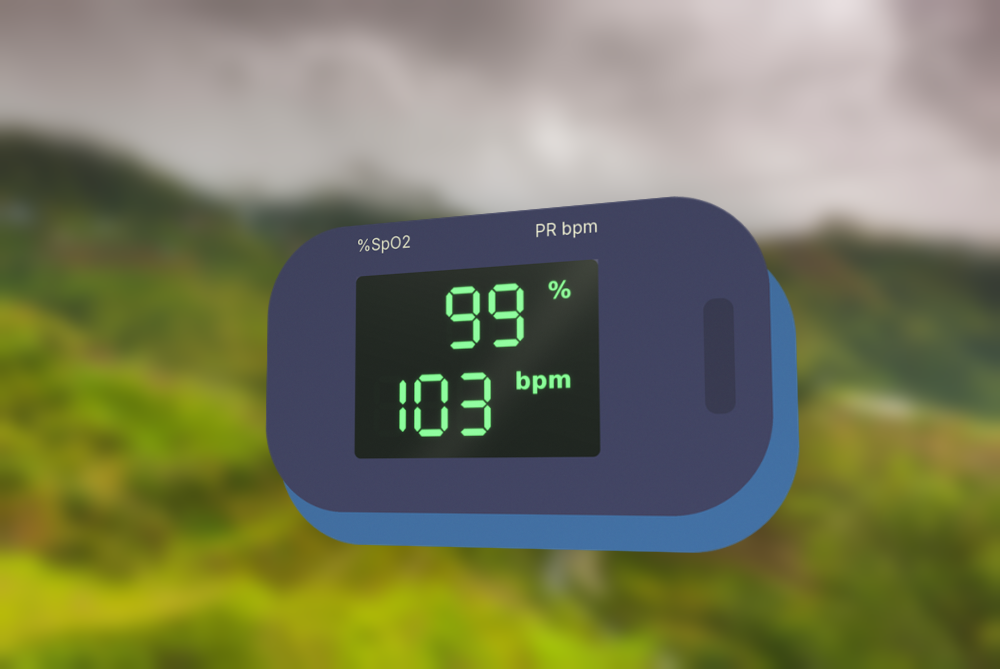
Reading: 99; %
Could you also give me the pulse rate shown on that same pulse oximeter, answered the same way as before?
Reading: 103; bpm
